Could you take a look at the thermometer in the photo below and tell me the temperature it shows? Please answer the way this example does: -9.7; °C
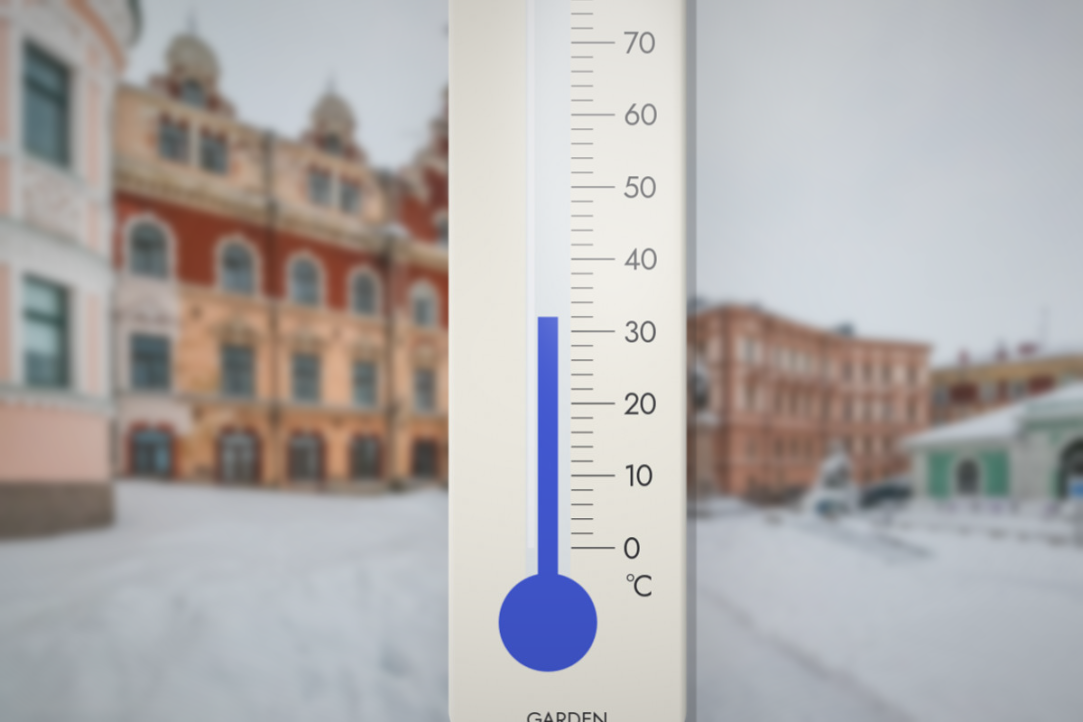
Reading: 32; °C
